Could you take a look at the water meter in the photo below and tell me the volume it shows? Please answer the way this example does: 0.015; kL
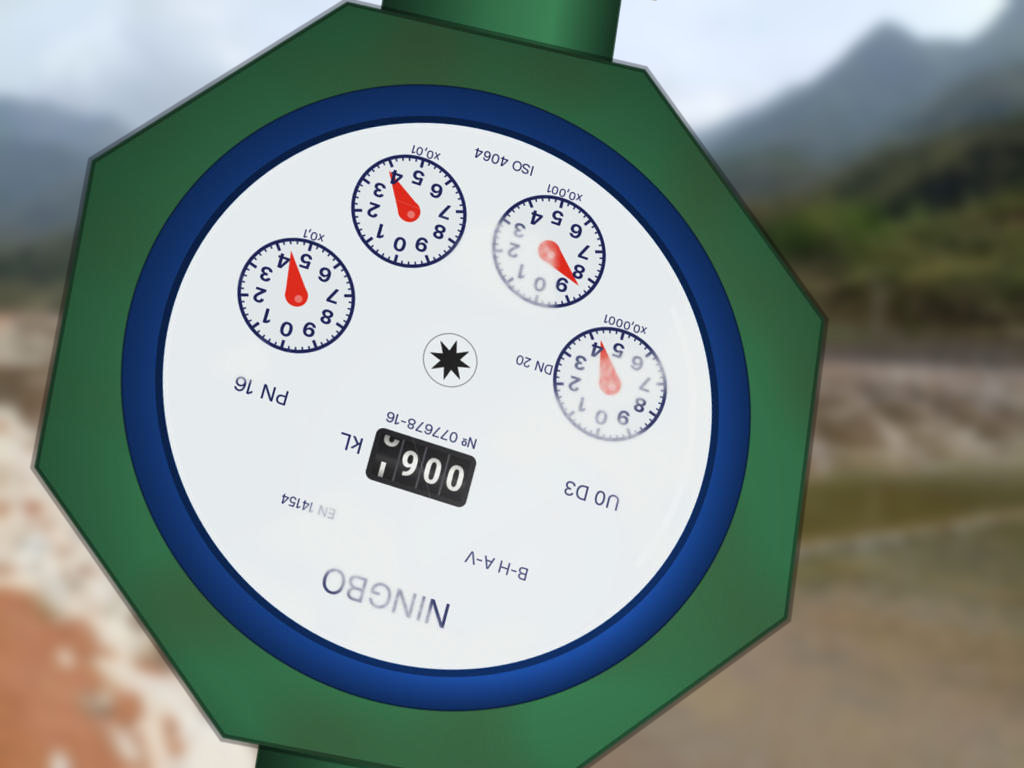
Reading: 61.4384; kL
